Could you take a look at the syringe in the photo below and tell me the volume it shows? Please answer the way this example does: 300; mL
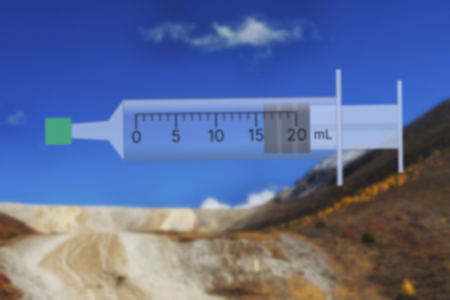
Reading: 16; mL
